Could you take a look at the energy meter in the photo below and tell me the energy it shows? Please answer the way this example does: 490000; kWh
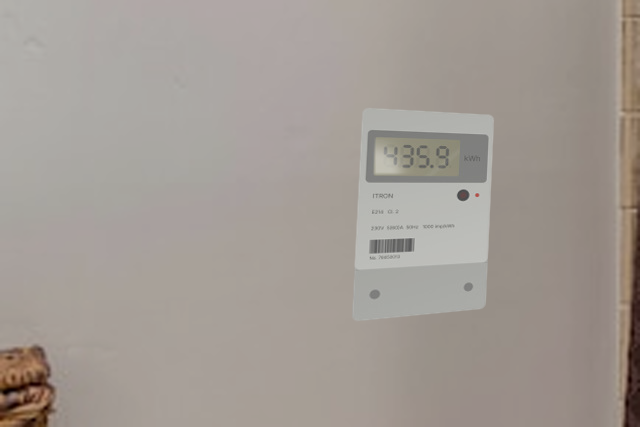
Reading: 435.9; kWh
